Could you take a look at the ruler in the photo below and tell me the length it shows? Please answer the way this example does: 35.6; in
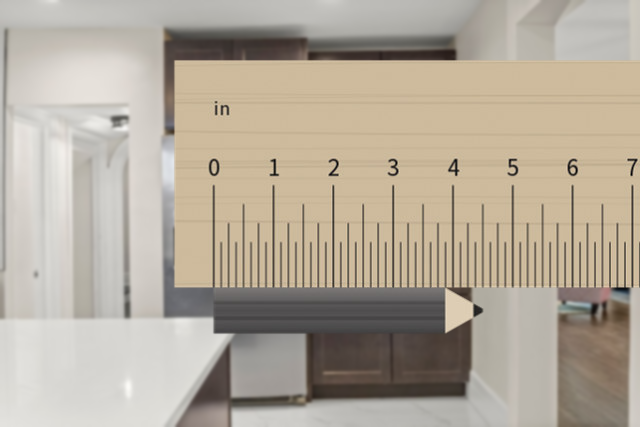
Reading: 4.5; in
